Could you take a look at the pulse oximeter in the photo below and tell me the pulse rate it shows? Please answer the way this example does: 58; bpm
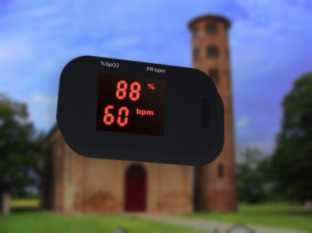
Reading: 60; bpm
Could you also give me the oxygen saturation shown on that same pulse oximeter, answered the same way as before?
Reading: 88; %
